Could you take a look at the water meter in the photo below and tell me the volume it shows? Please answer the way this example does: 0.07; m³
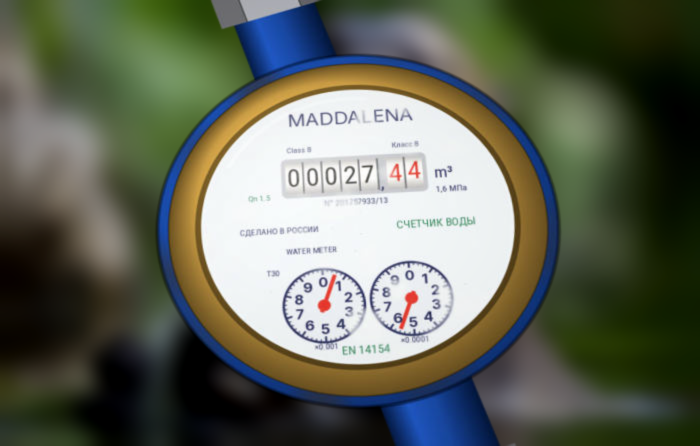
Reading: 27.4405; m³
